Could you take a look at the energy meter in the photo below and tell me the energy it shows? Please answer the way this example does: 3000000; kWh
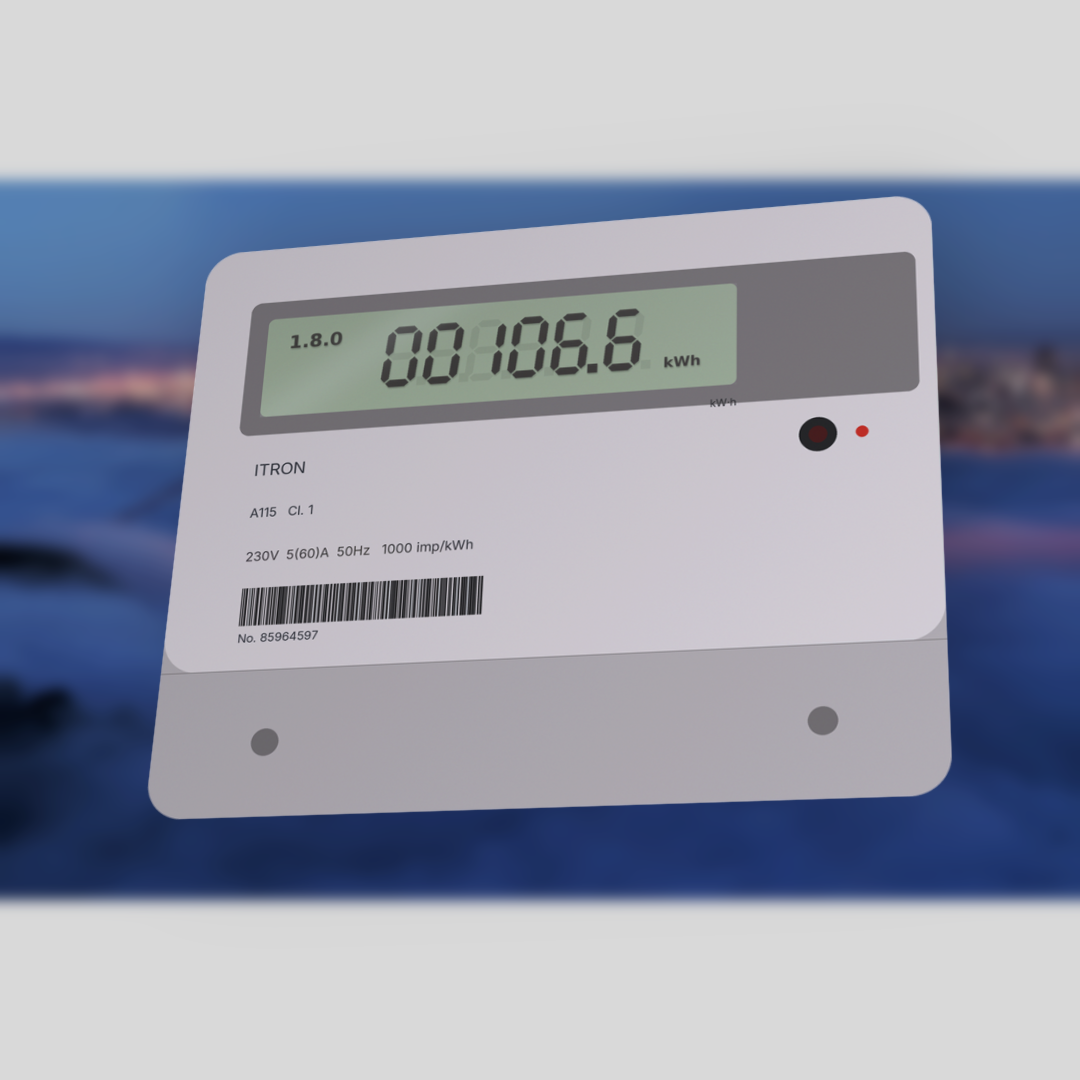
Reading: 106.6; kWh
